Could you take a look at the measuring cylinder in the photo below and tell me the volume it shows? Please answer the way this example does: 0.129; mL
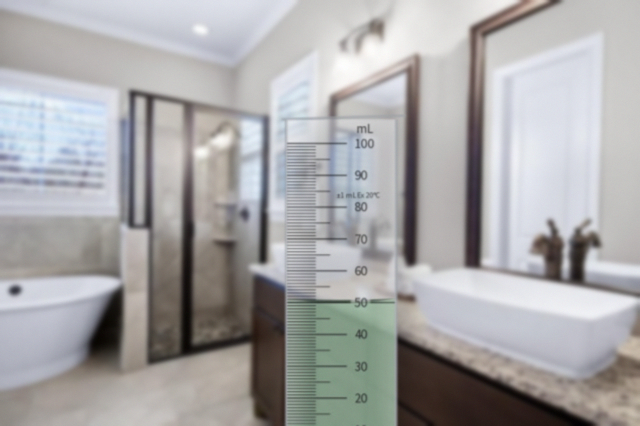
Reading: 50; mL
